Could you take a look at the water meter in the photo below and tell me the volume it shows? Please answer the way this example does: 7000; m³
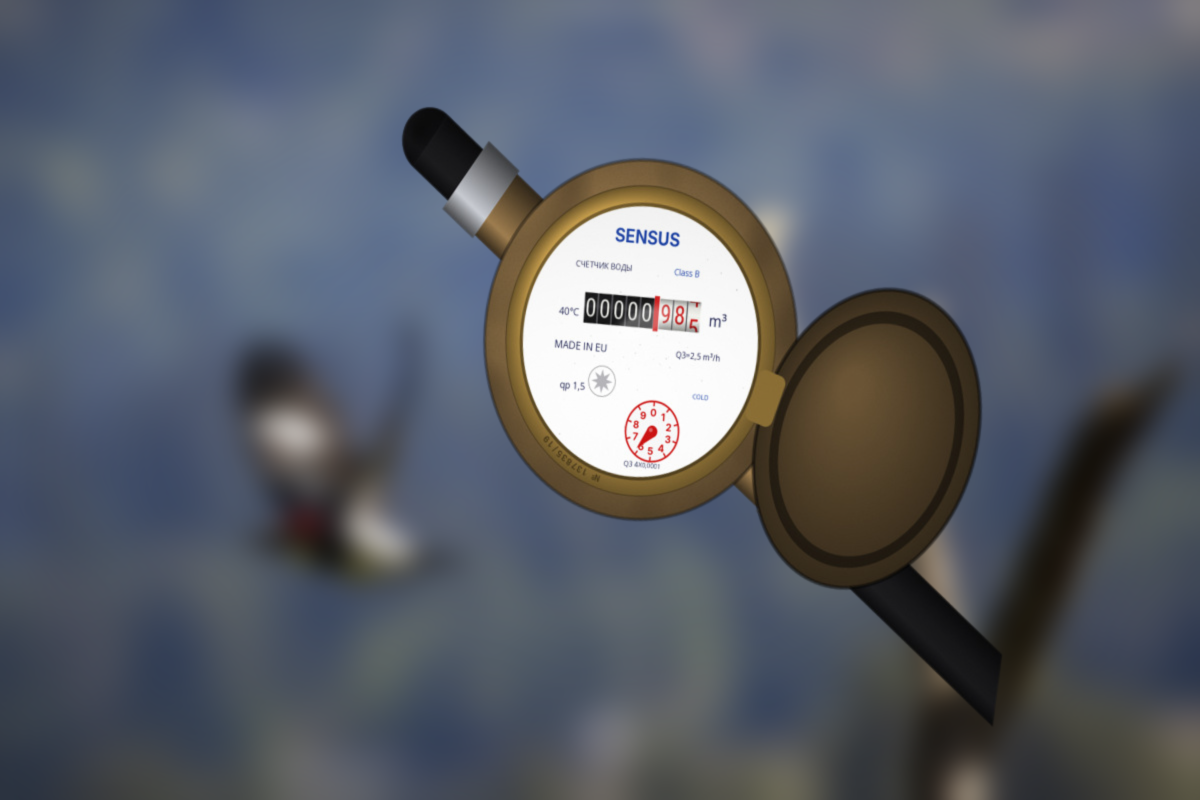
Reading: 0.9846; m³
